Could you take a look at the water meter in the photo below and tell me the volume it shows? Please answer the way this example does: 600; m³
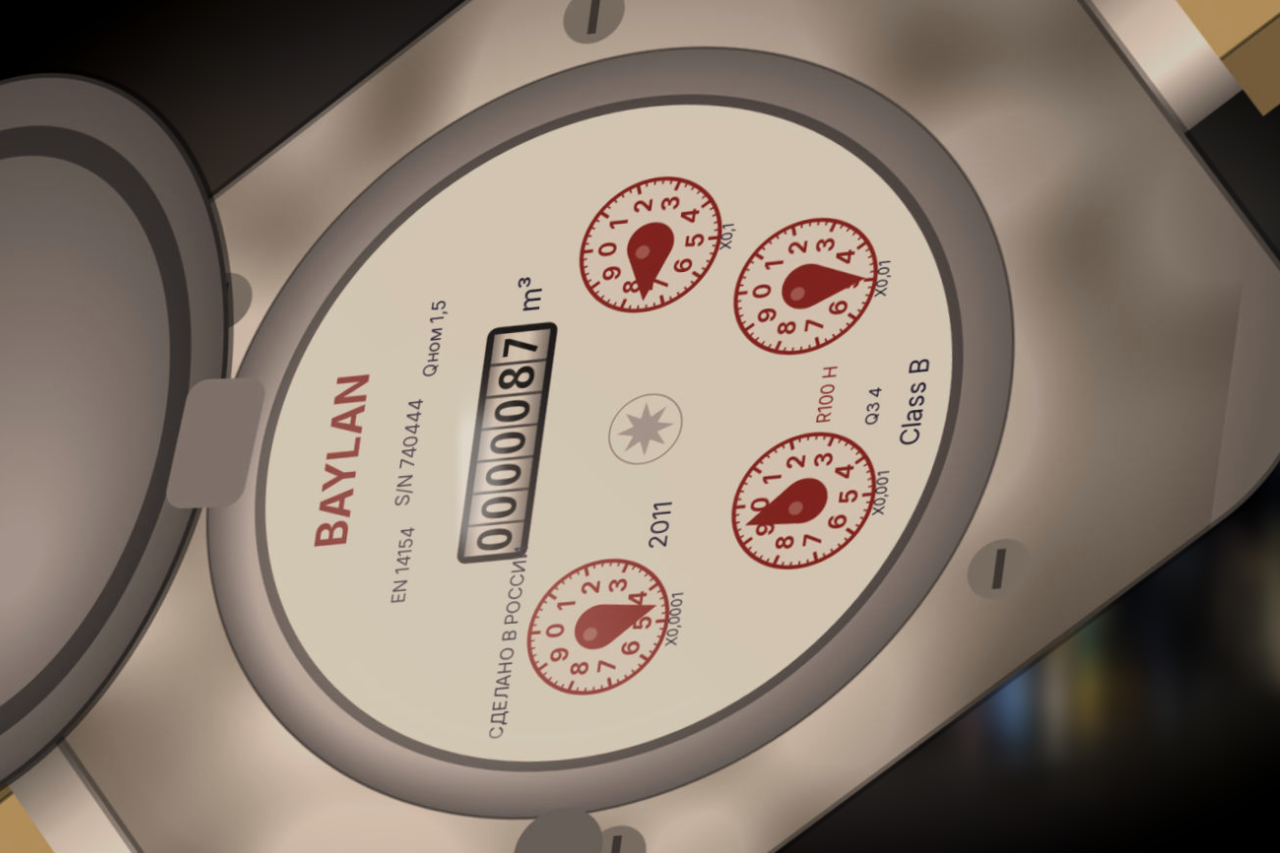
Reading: 87.7494; m³
